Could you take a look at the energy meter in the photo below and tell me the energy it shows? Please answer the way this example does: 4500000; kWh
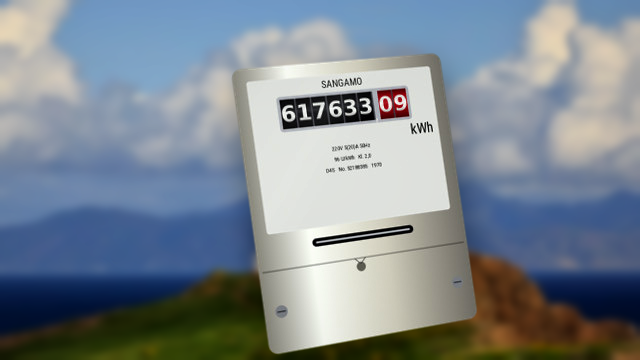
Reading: 617633.09; kWh
